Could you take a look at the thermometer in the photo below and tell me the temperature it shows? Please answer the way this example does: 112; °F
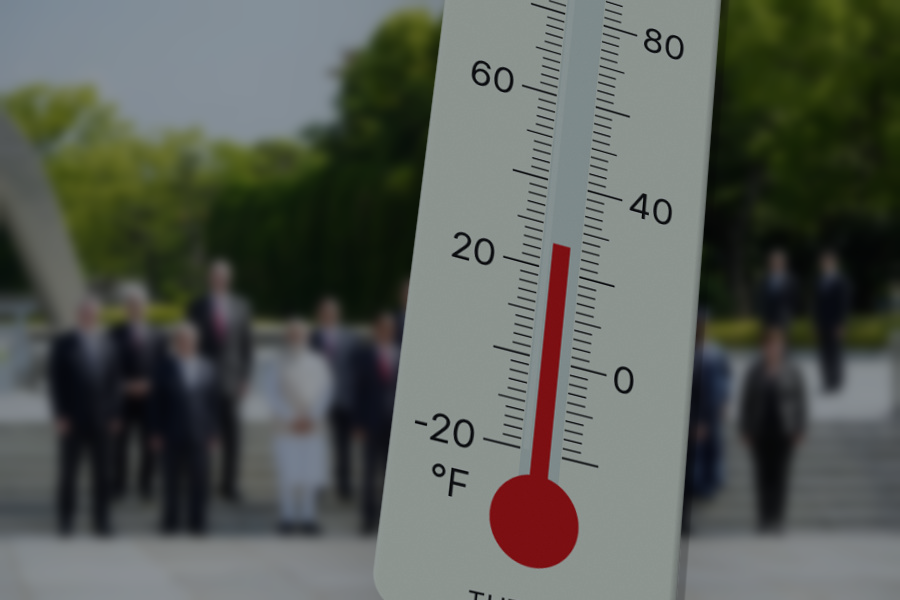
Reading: 26; °F
